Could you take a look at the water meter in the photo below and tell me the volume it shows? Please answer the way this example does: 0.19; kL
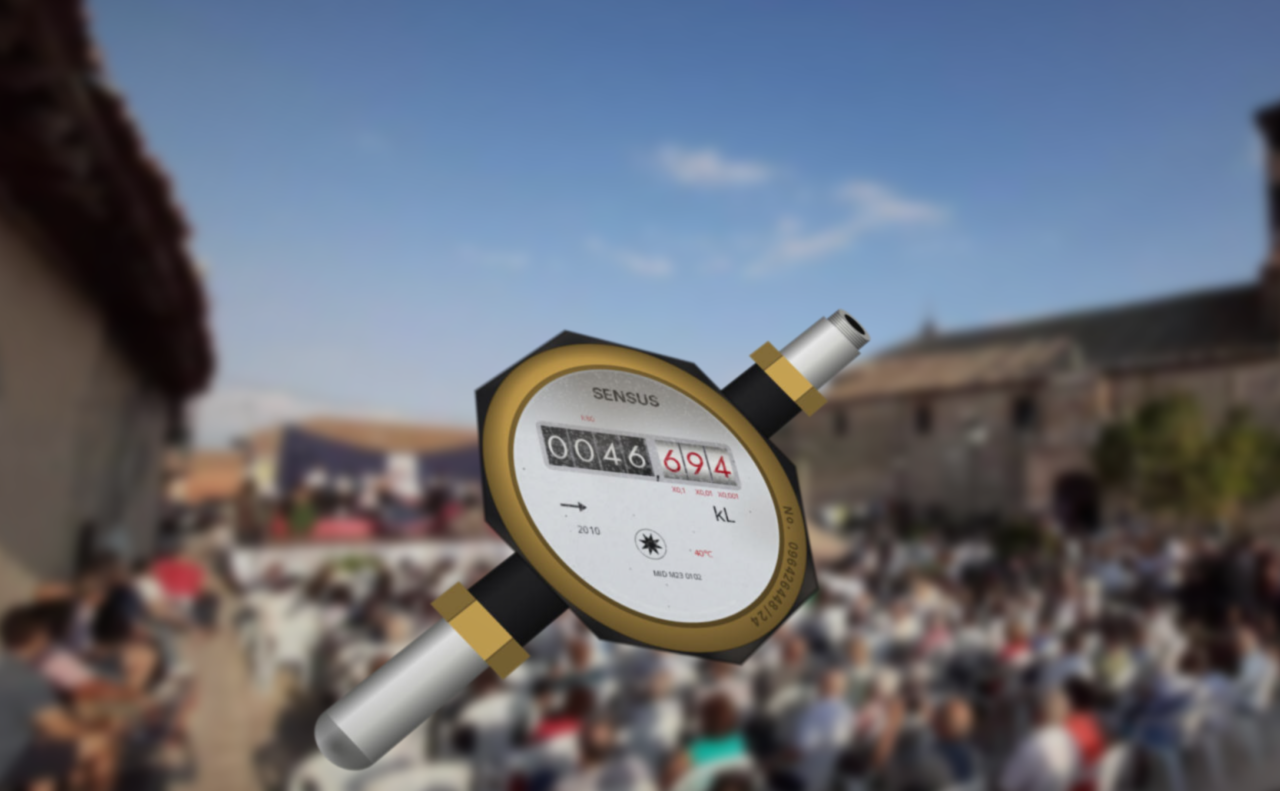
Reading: 46.694; kL
